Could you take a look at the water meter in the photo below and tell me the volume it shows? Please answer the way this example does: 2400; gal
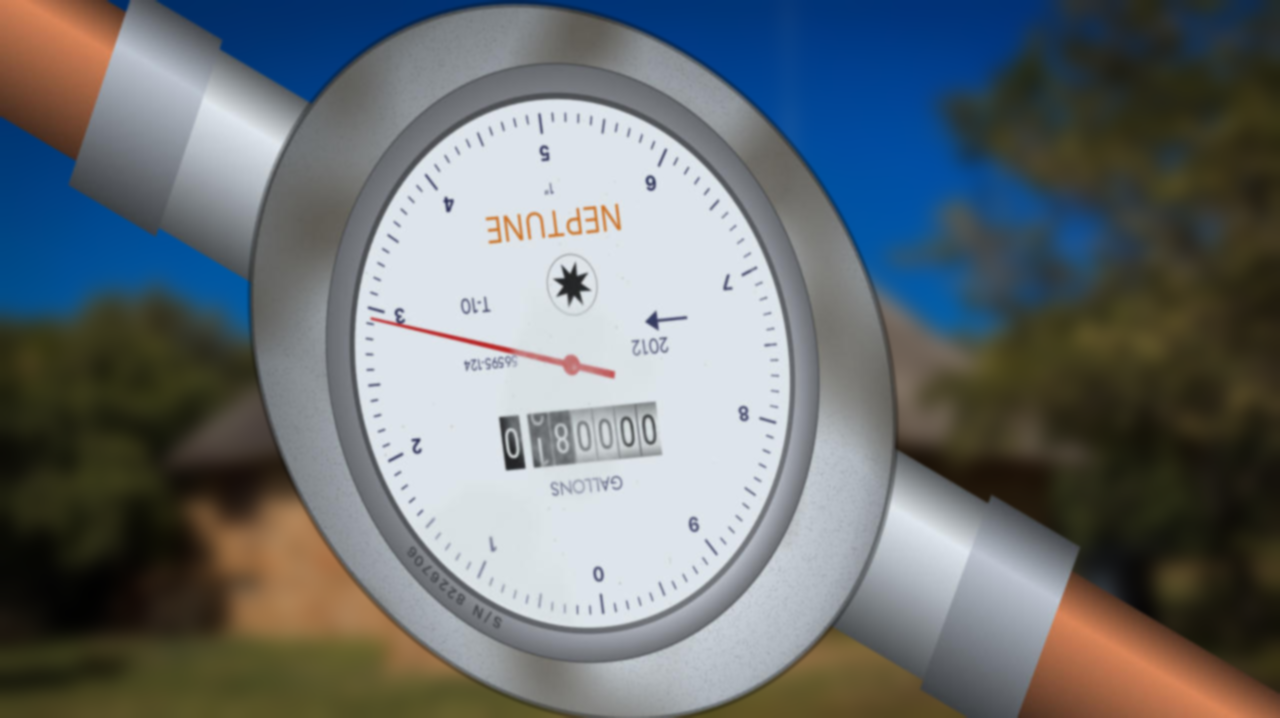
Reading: 812.9; gal
